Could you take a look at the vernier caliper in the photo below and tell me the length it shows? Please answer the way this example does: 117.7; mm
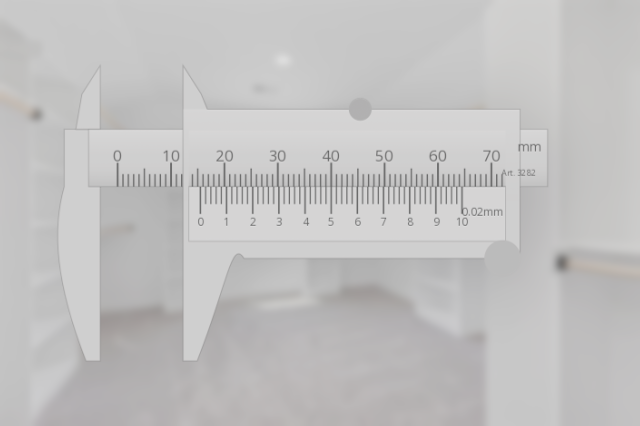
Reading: 15.5; mm
